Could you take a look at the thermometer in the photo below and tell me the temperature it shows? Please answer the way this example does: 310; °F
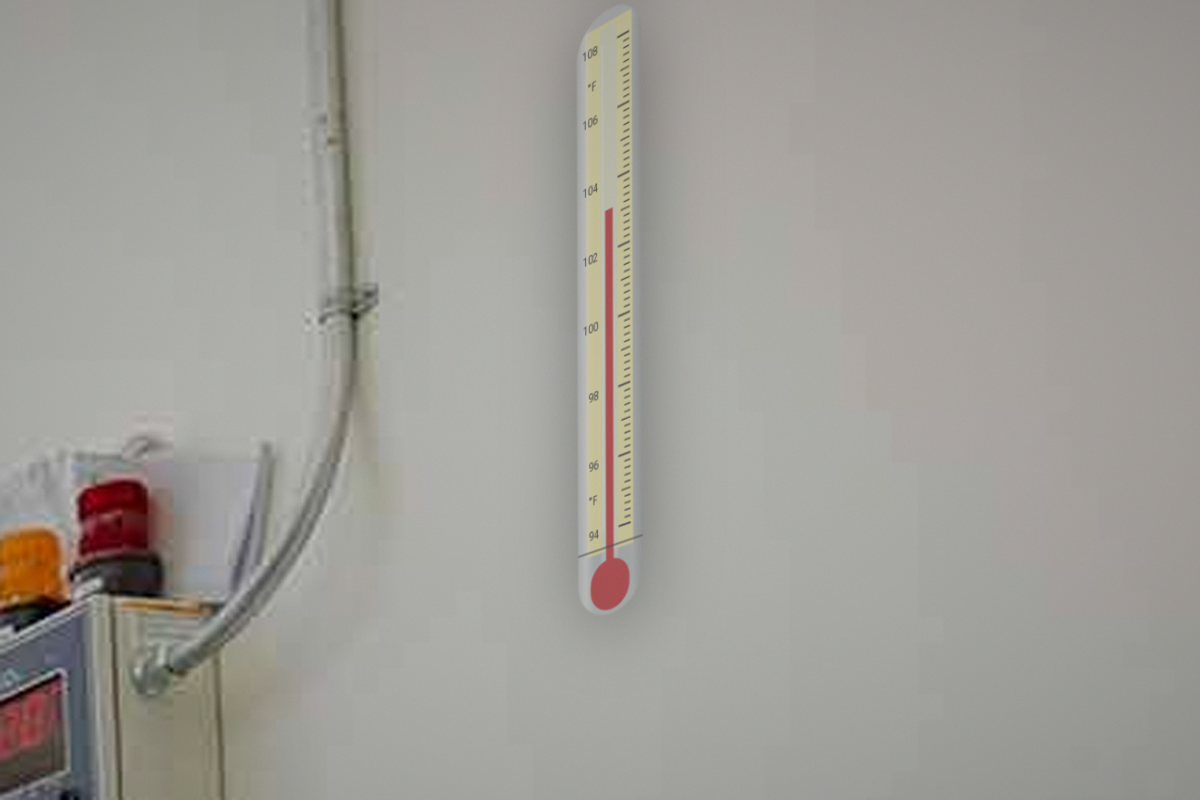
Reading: 103.2; °F
